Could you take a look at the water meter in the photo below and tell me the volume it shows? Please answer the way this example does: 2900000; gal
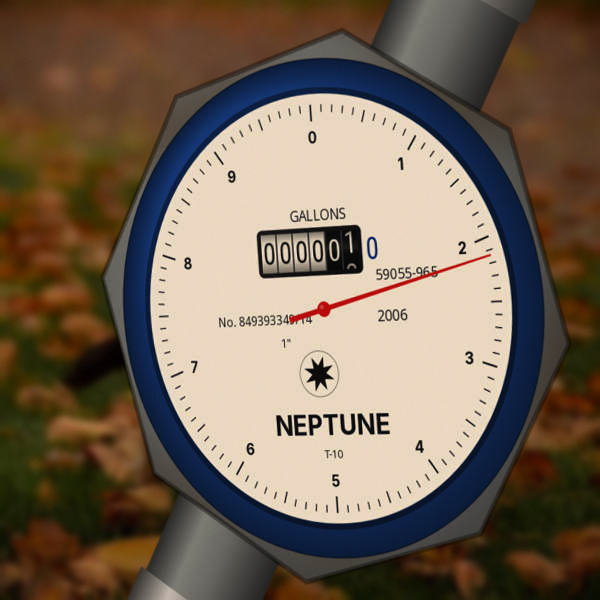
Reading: 12.1; gal
